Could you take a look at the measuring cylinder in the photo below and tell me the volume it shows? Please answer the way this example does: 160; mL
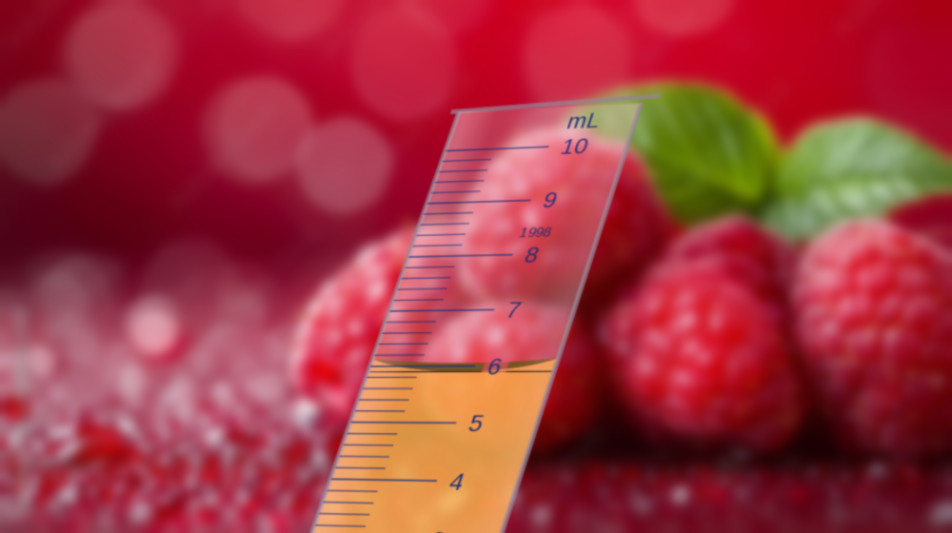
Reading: 5.9; mL
